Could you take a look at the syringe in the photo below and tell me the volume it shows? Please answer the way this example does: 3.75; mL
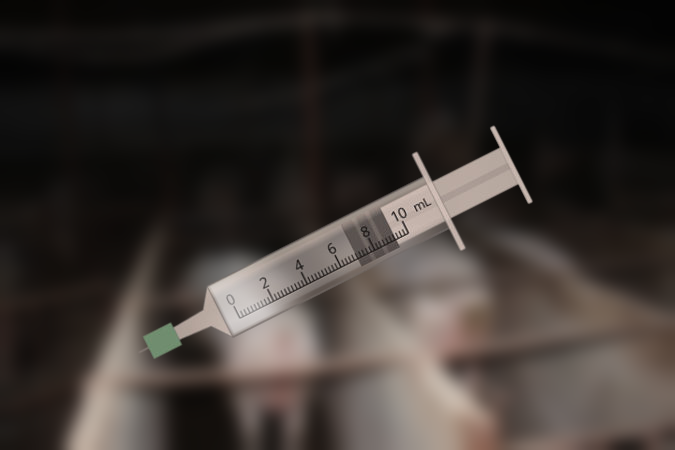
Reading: 7; mL
